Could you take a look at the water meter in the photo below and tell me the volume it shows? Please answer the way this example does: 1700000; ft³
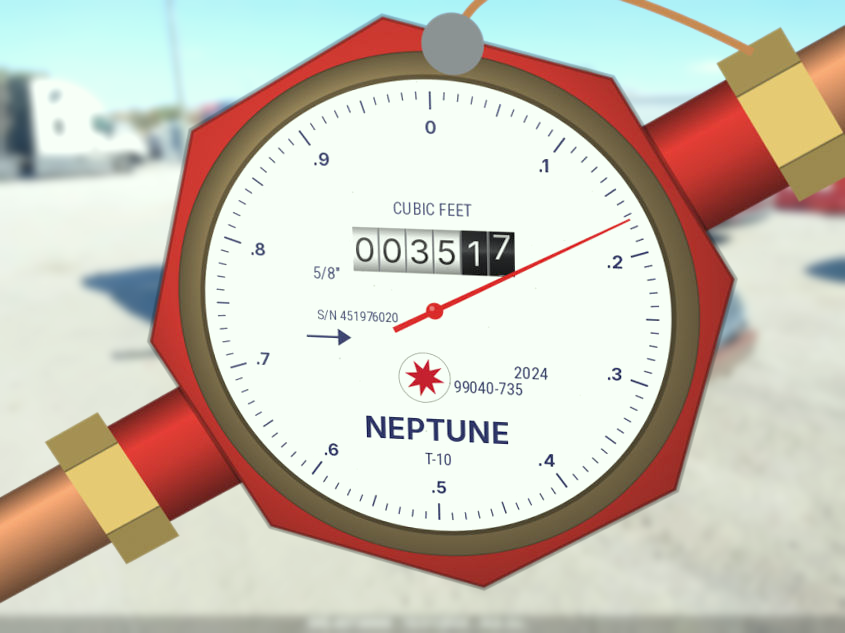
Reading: 3517.17; ft³
